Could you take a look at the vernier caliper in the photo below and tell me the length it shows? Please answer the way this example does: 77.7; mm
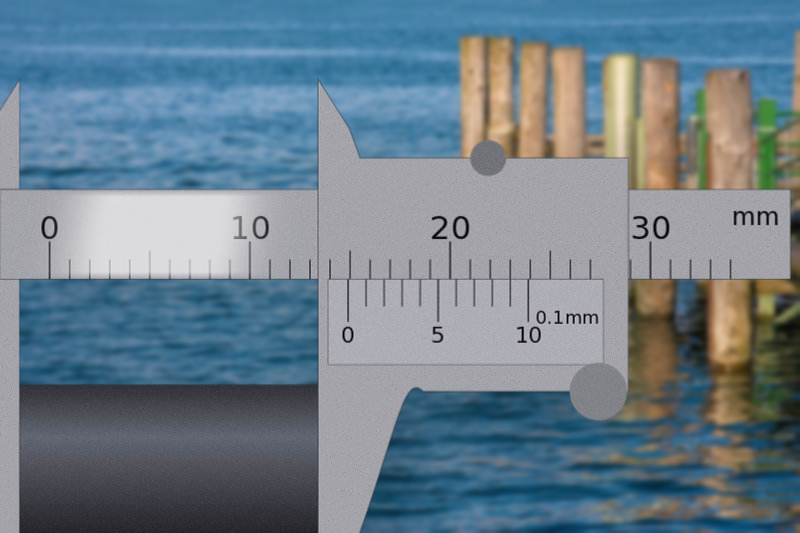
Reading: 14.9; mm
